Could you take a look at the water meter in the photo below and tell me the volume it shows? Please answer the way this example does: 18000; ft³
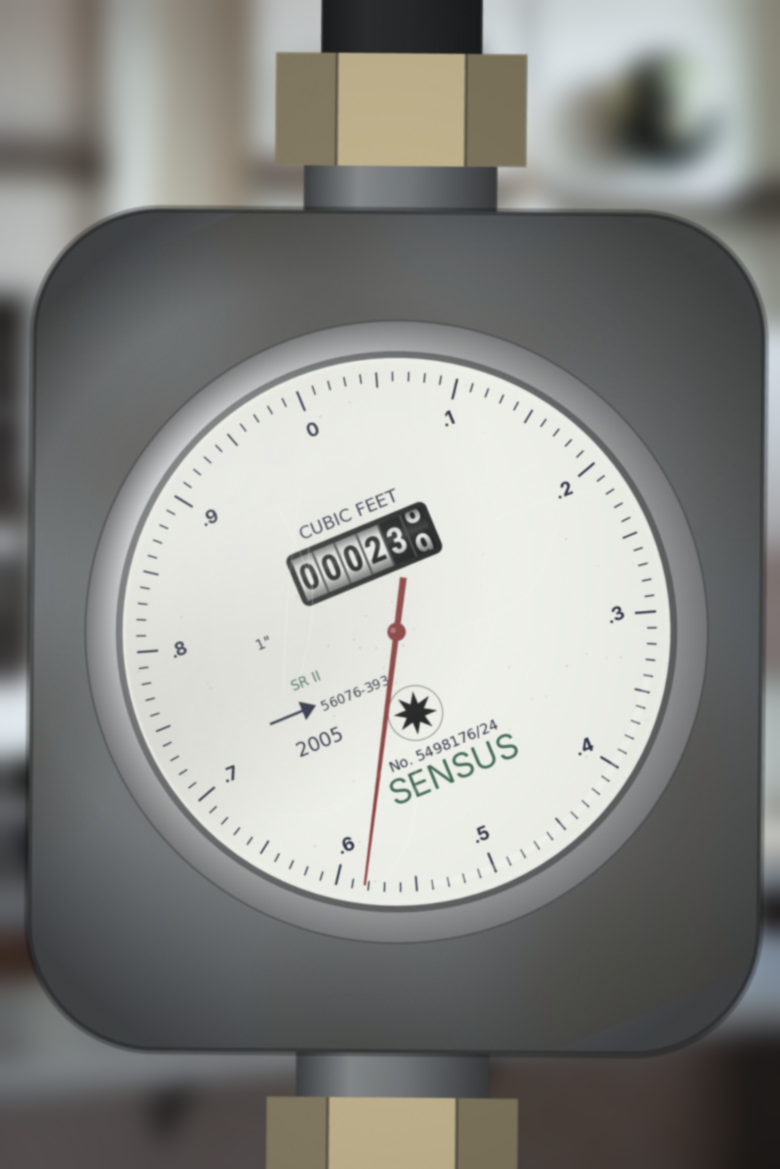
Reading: 238.58; ft³
